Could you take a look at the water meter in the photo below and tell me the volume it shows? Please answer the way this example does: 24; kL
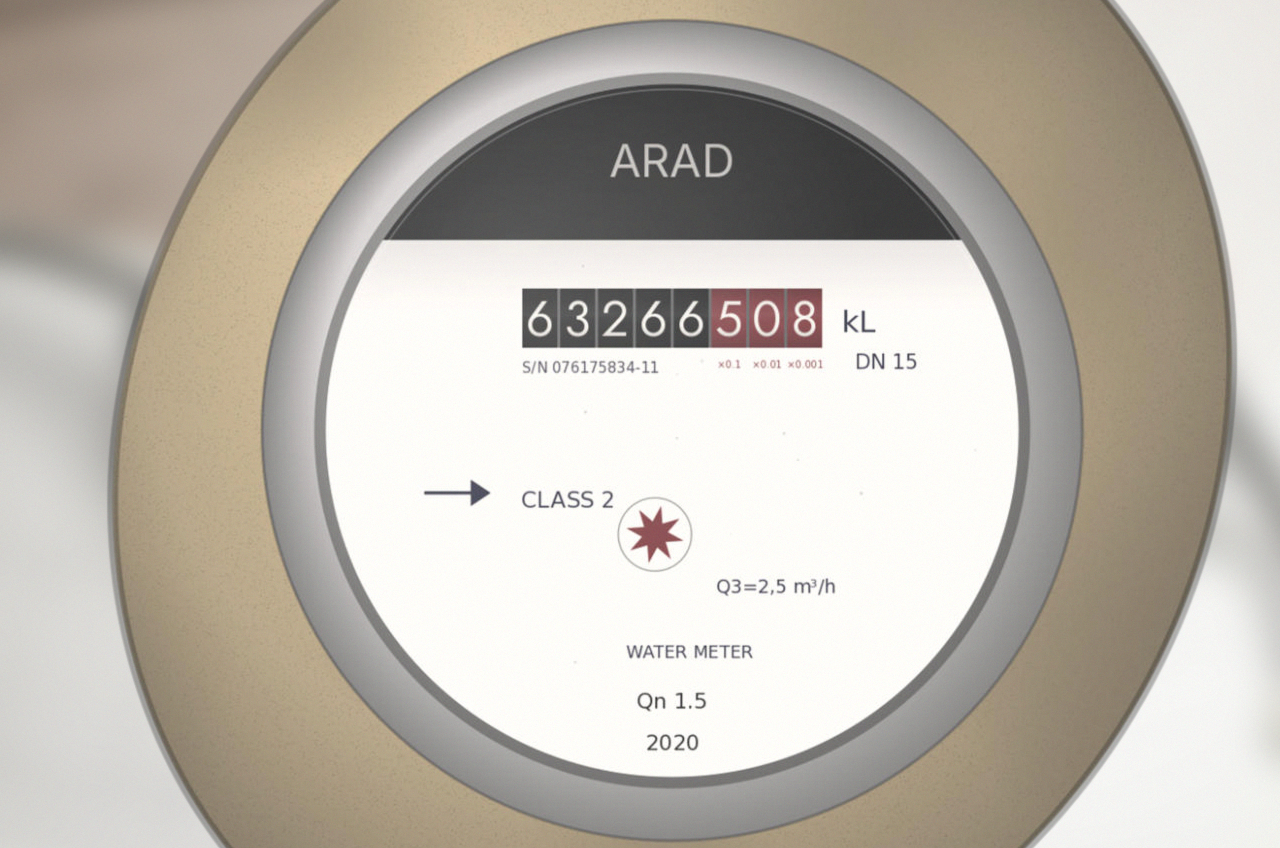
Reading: 63266.508; kL
